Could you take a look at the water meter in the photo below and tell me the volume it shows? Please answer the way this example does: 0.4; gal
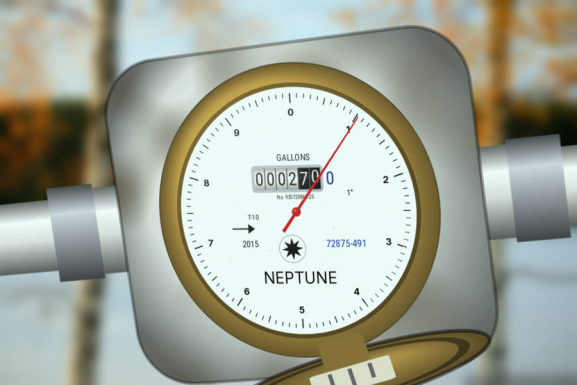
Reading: 2701.0; gal
